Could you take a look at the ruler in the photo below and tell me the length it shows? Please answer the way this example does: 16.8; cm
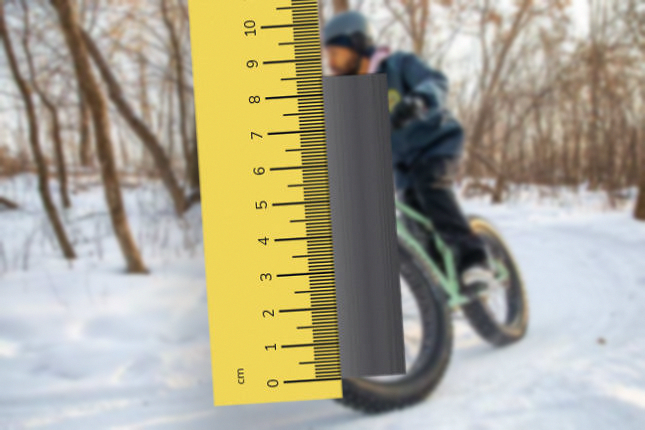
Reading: 8.5; cm
